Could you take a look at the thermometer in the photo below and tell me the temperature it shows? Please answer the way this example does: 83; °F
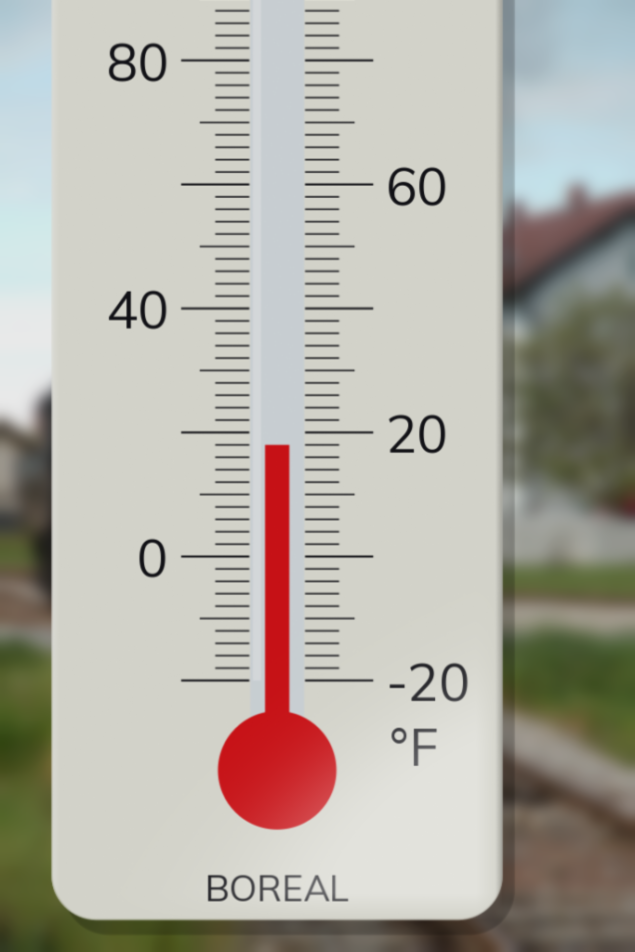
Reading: 18; °F
